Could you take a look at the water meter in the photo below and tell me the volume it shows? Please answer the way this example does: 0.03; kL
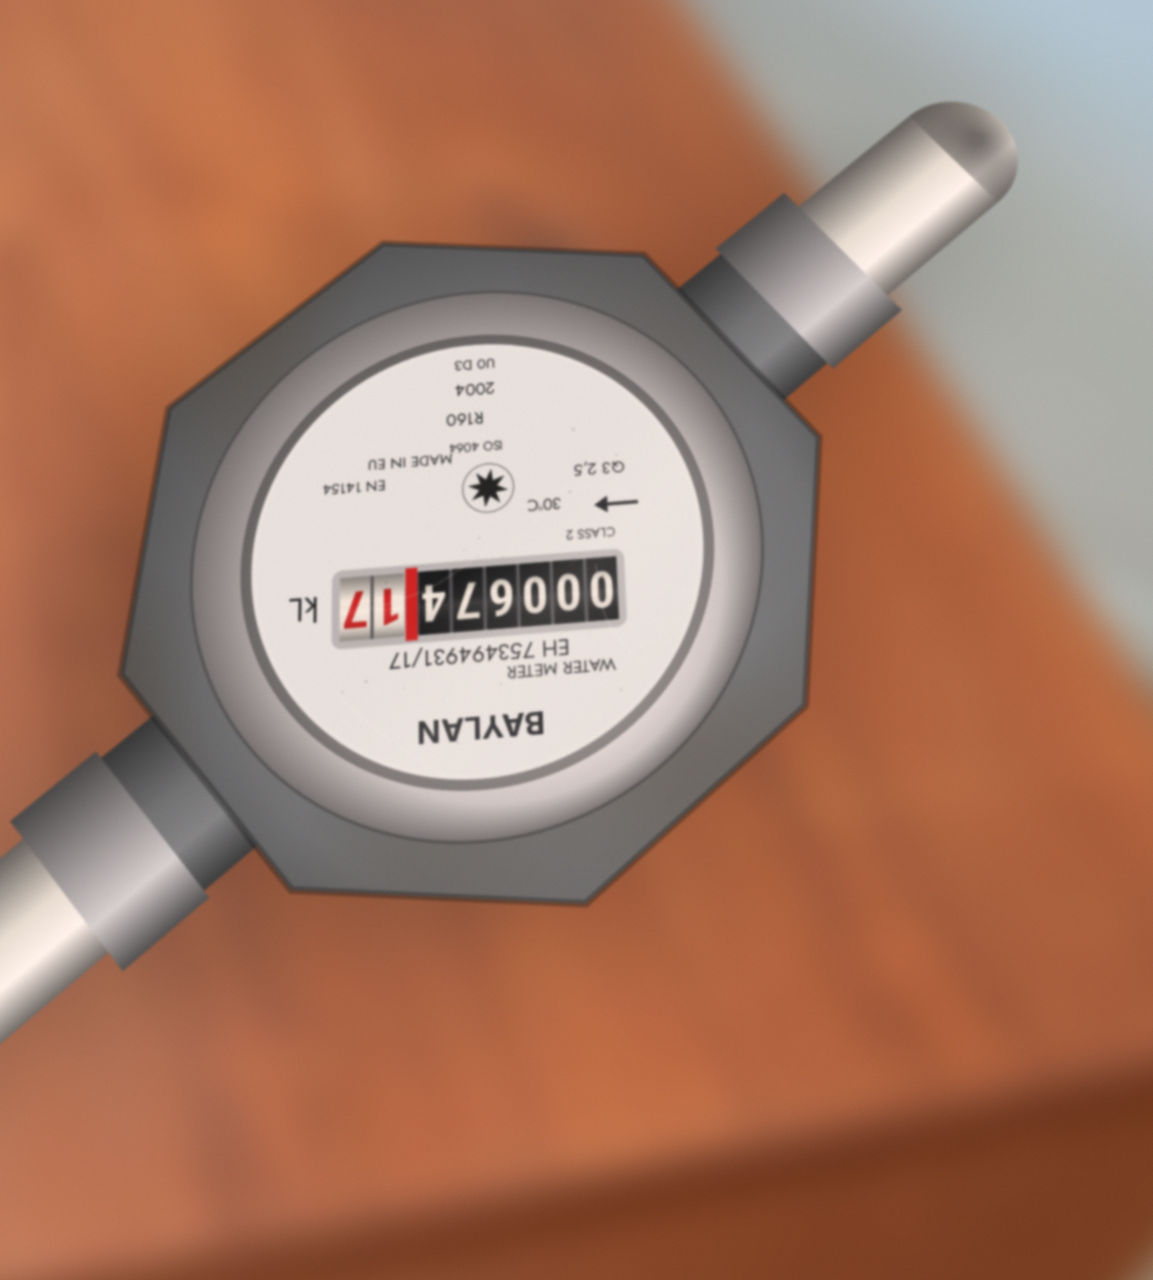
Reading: 674.17; kL
